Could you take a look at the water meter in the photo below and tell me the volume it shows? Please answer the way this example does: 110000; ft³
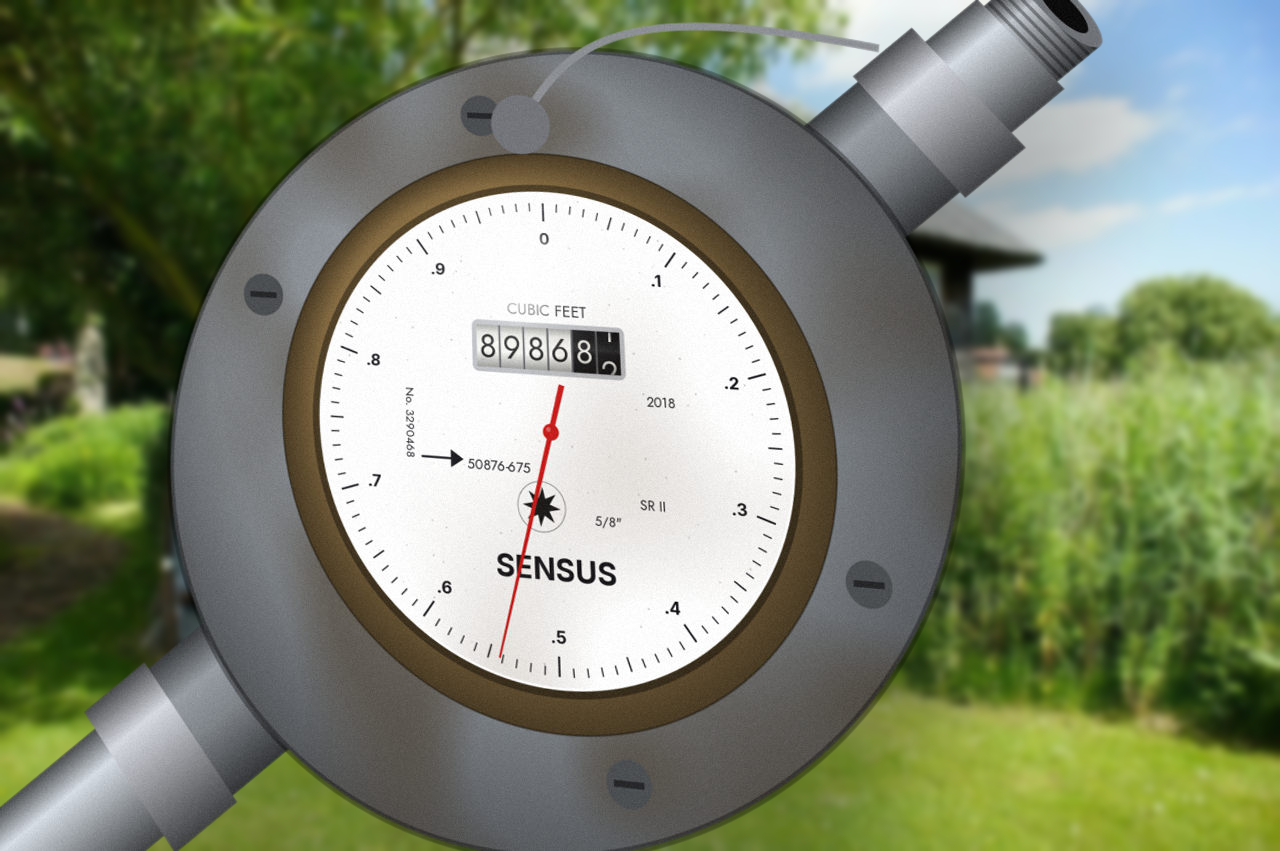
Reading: 898681.54; ft³
